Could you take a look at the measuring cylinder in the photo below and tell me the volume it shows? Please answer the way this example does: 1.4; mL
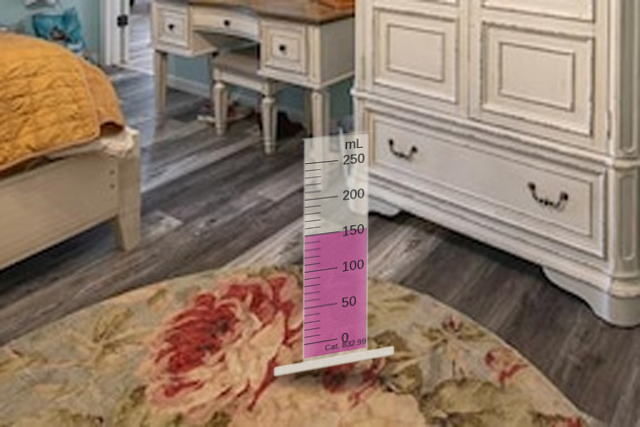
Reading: 150; mL
